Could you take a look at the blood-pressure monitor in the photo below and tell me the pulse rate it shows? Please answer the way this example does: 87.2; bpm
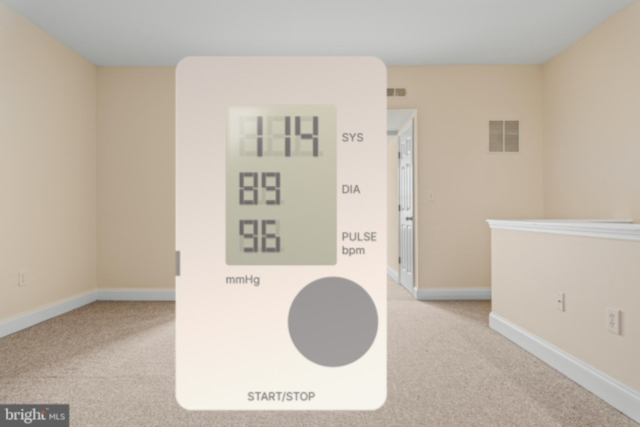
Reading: 96; bpm
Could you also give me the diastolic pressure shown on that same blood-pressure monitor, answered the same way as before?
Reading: 89; mmHg
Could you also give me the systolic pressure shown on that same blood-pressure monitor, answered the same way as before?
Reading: 114; mmHg
